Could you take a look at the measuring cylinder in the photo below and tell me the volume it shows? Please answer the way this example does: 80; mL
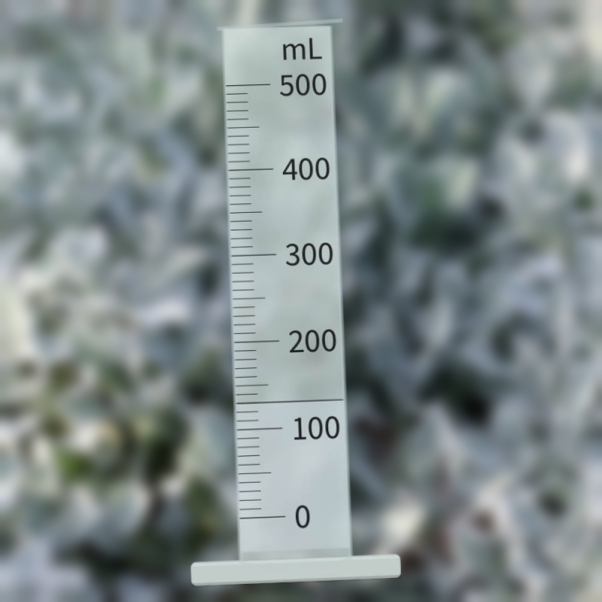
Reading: 130; mL
